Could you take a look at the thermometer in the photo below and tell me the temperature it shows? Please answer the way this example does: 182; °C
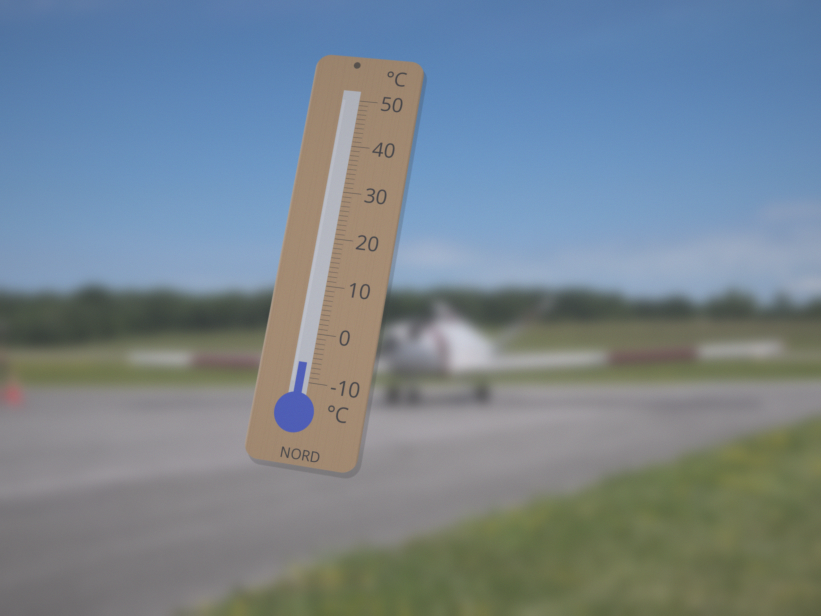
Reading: -6; °C
